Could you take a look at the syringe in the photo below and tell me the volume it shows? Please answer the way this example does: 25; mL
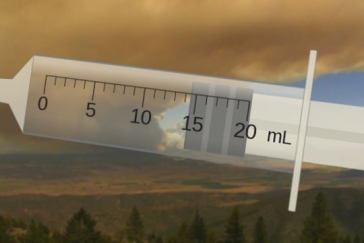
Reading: 14.5; mL
